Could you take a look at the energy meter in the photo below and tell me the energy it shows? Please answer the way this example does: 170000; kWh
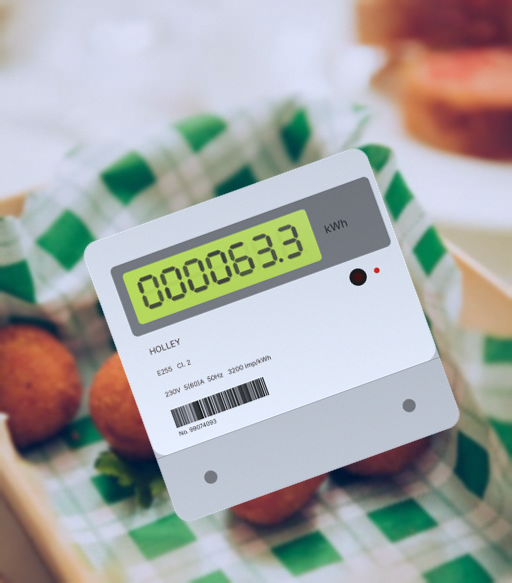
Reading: 63.3; kWh
